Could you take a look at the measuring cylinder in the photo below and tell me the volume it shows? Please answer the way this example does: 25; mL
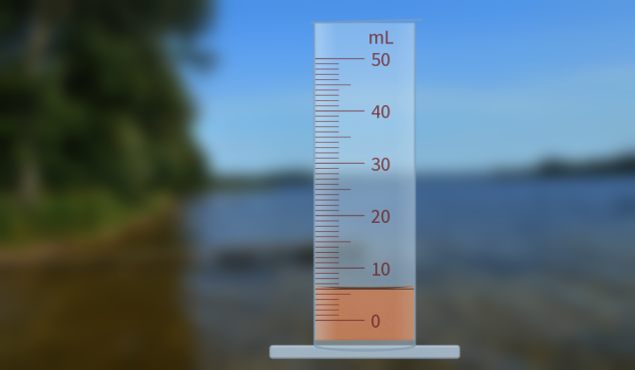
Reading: 6; mL
